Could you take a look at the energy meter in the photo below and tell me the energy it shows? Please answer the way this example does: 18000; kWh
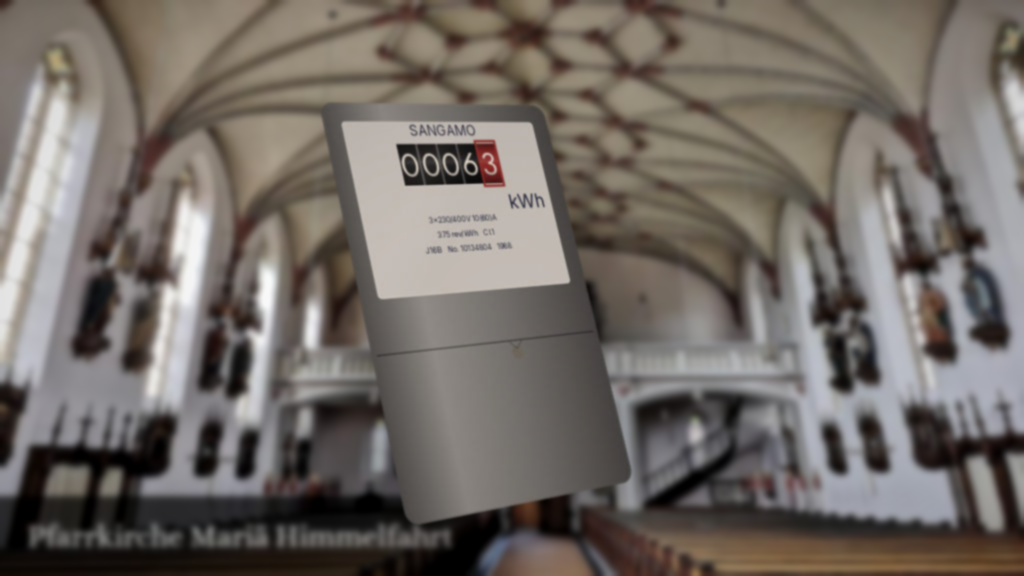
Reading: 6.3; kWh
